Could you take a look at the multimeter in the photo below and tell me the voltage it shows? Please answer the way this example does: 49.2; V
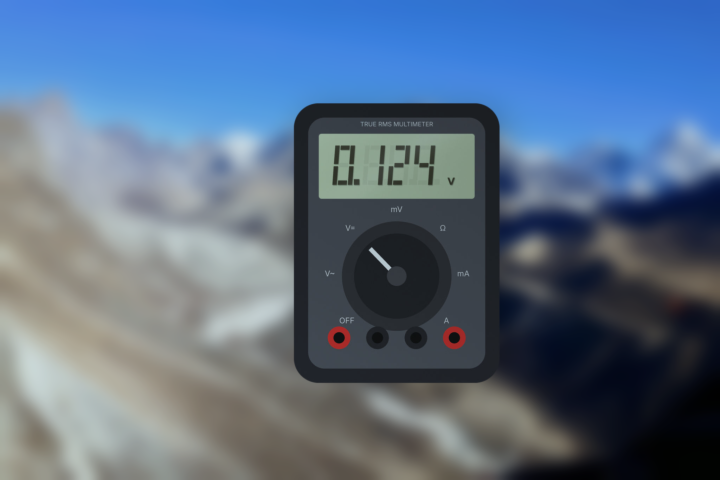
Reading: 0.124; V
